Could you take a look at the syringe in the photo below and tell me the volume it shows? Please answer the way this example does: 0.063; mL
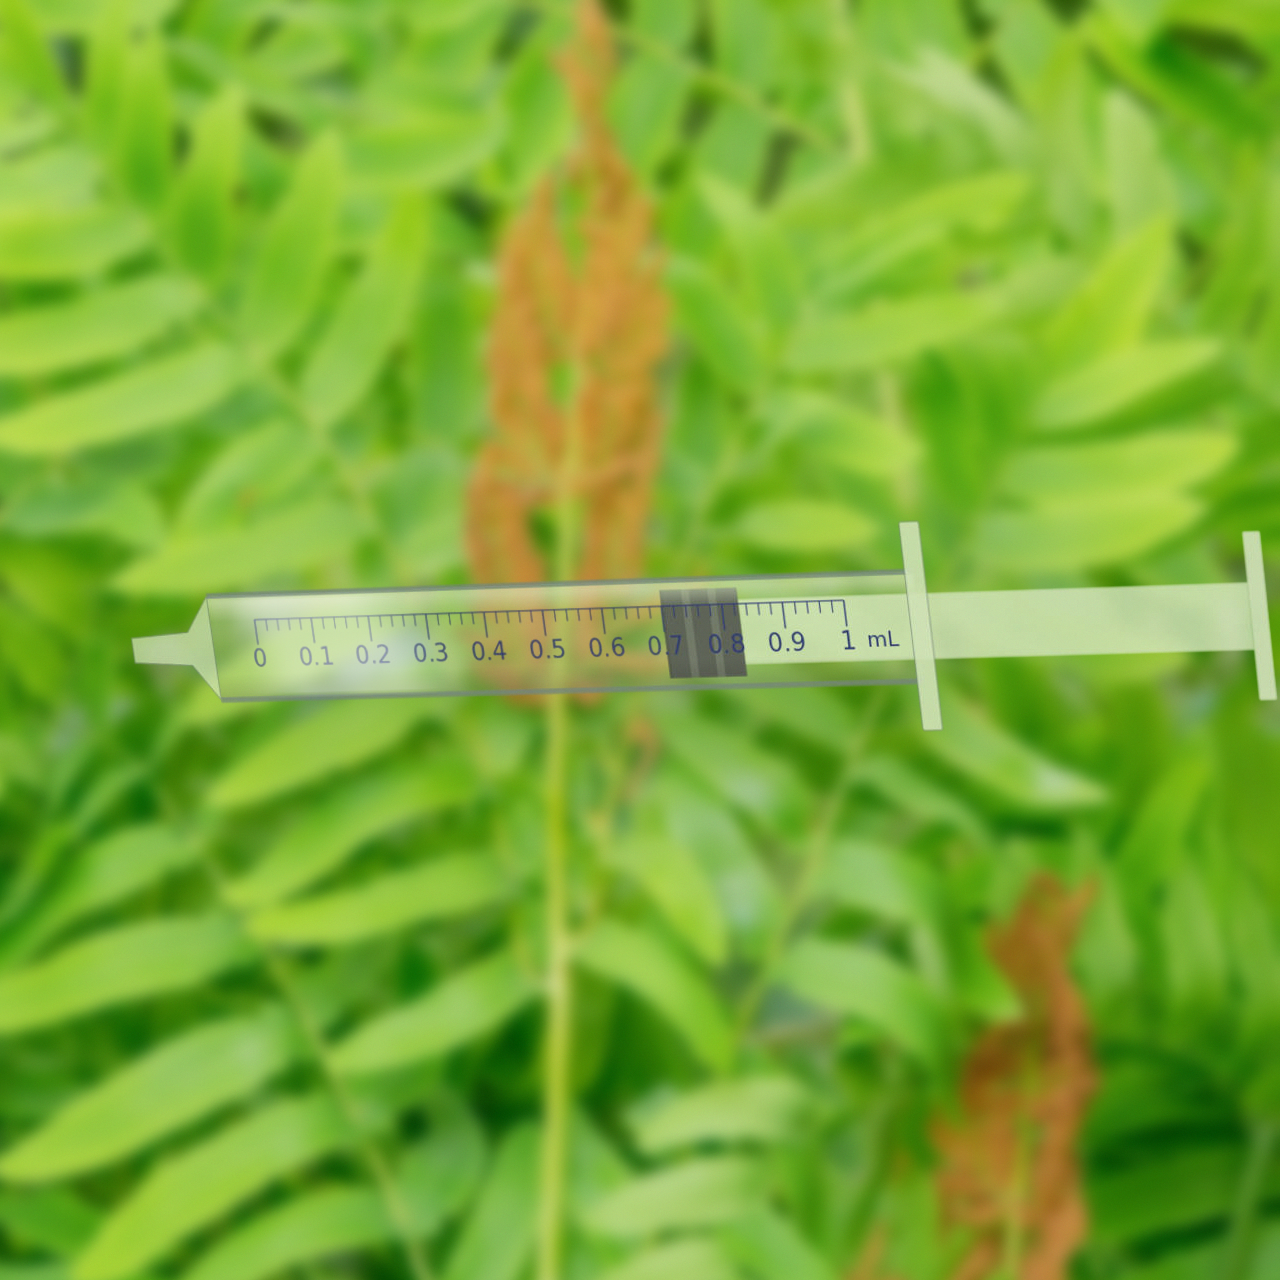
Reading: 0.7; mL
